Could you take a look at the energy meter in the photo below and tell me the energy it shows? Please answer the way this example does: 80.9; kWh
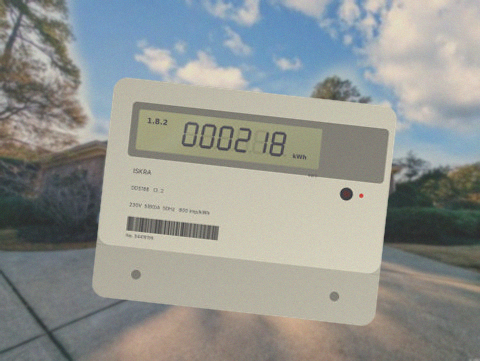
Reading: 218; kWh
